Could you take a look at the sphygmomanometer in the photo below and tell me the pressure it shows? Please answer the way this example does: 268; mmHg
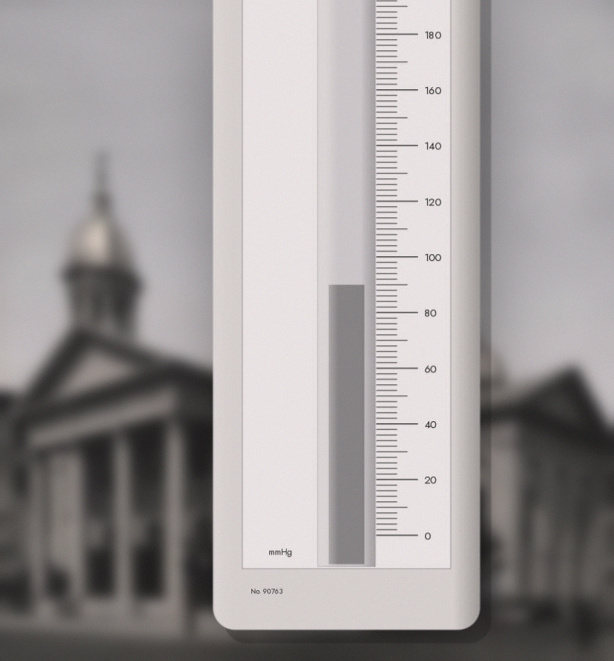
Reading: 90; mmHg
